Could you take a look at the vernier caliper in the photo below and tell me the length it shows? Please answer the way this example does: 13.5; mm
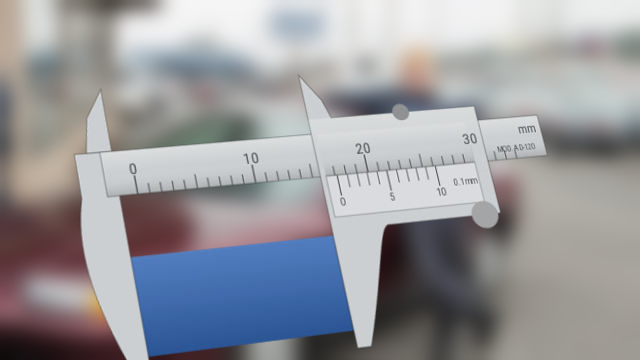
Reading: 17.2; mm
